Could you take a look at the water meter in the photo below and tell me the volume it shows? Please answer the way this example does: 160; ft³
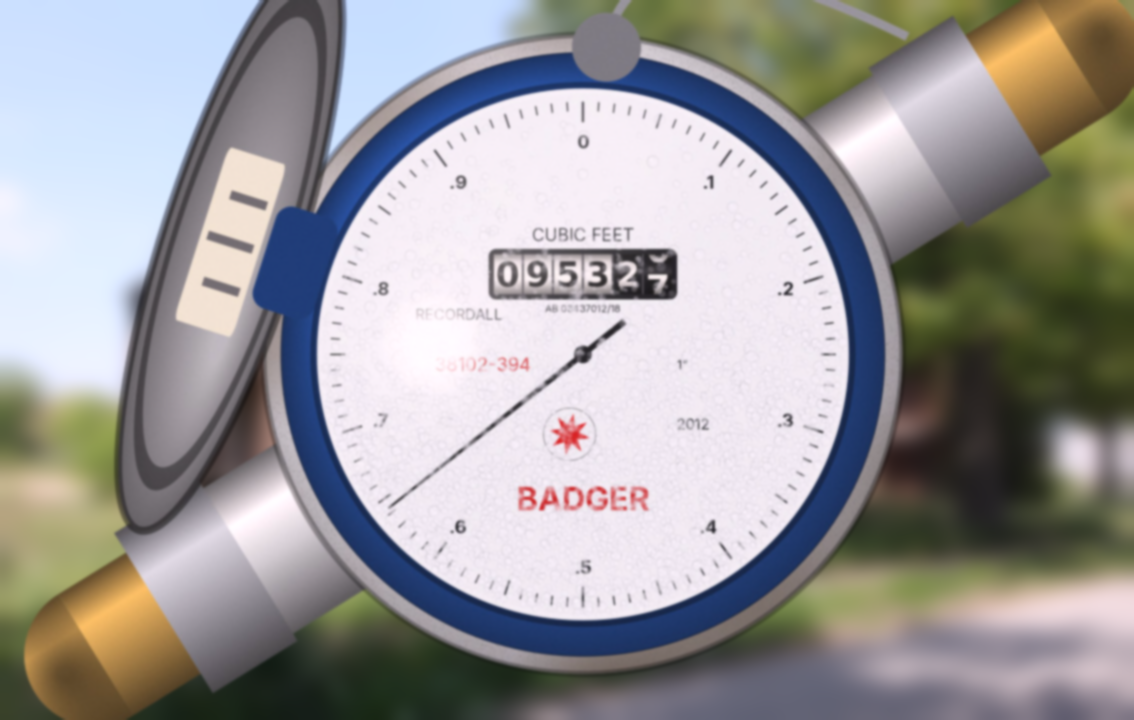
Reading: 95326.64; ft³
